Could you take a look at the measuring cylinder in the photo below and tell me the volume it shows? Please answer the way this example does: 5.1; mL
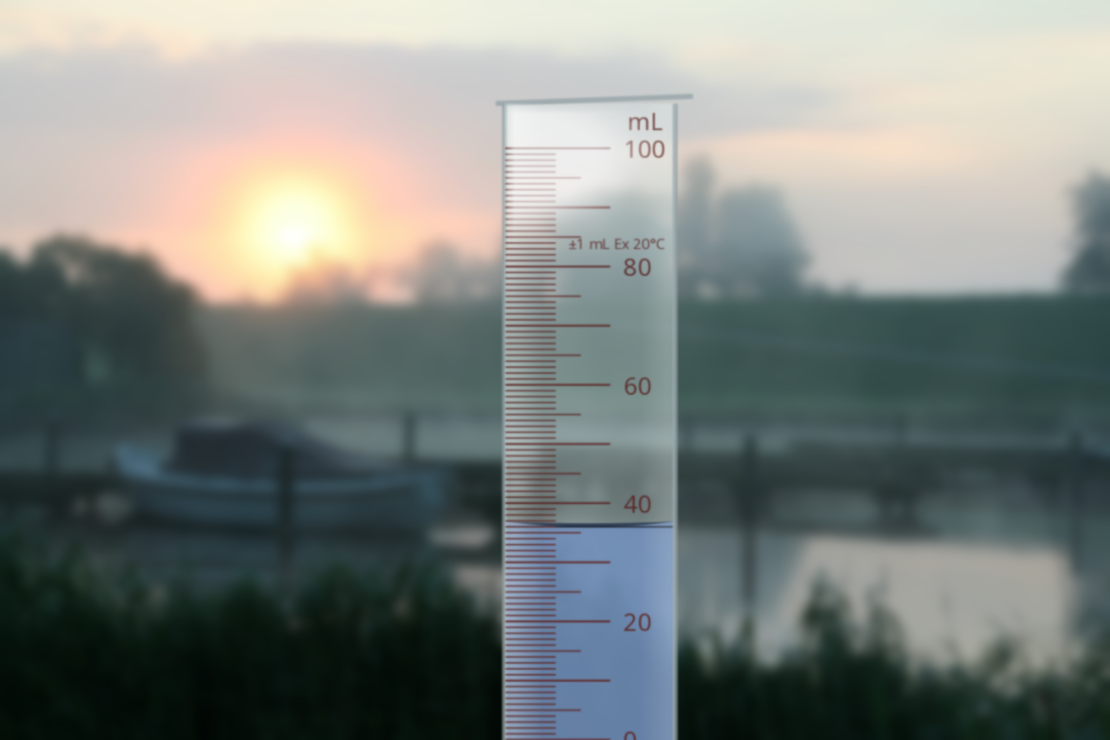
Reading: 36; mL
